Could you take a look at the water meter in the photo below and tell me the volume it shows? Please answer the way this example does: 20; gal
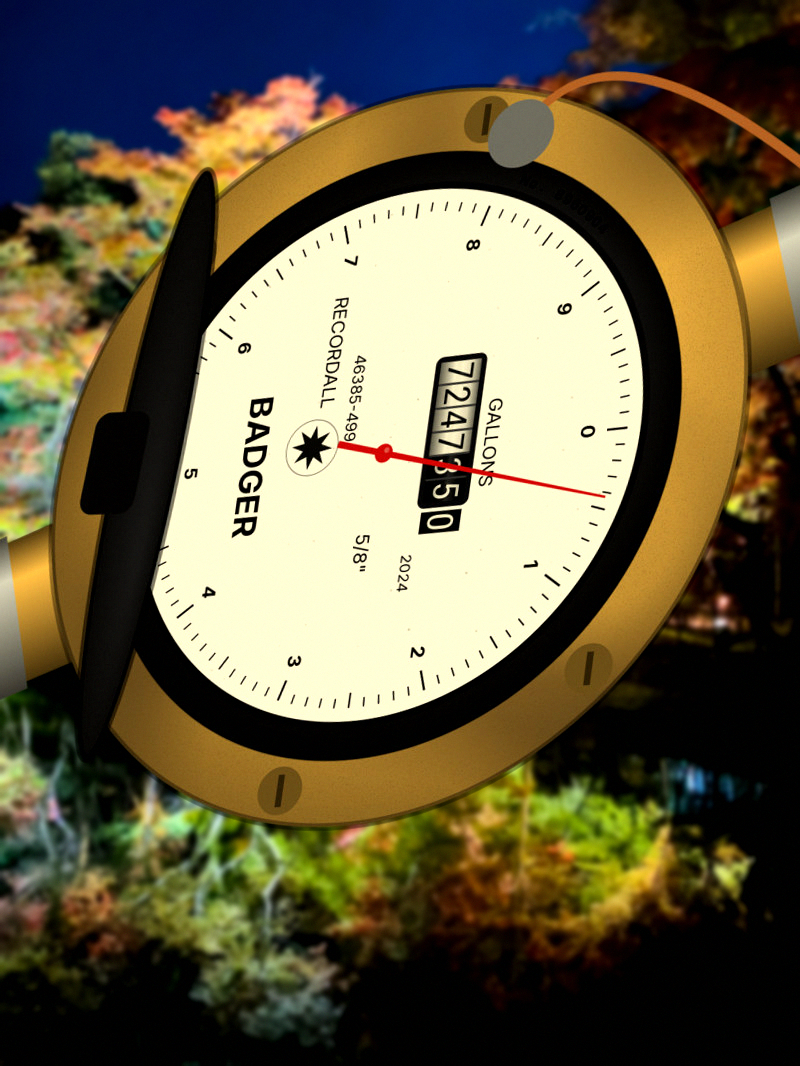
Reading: 7247350.4; gal
